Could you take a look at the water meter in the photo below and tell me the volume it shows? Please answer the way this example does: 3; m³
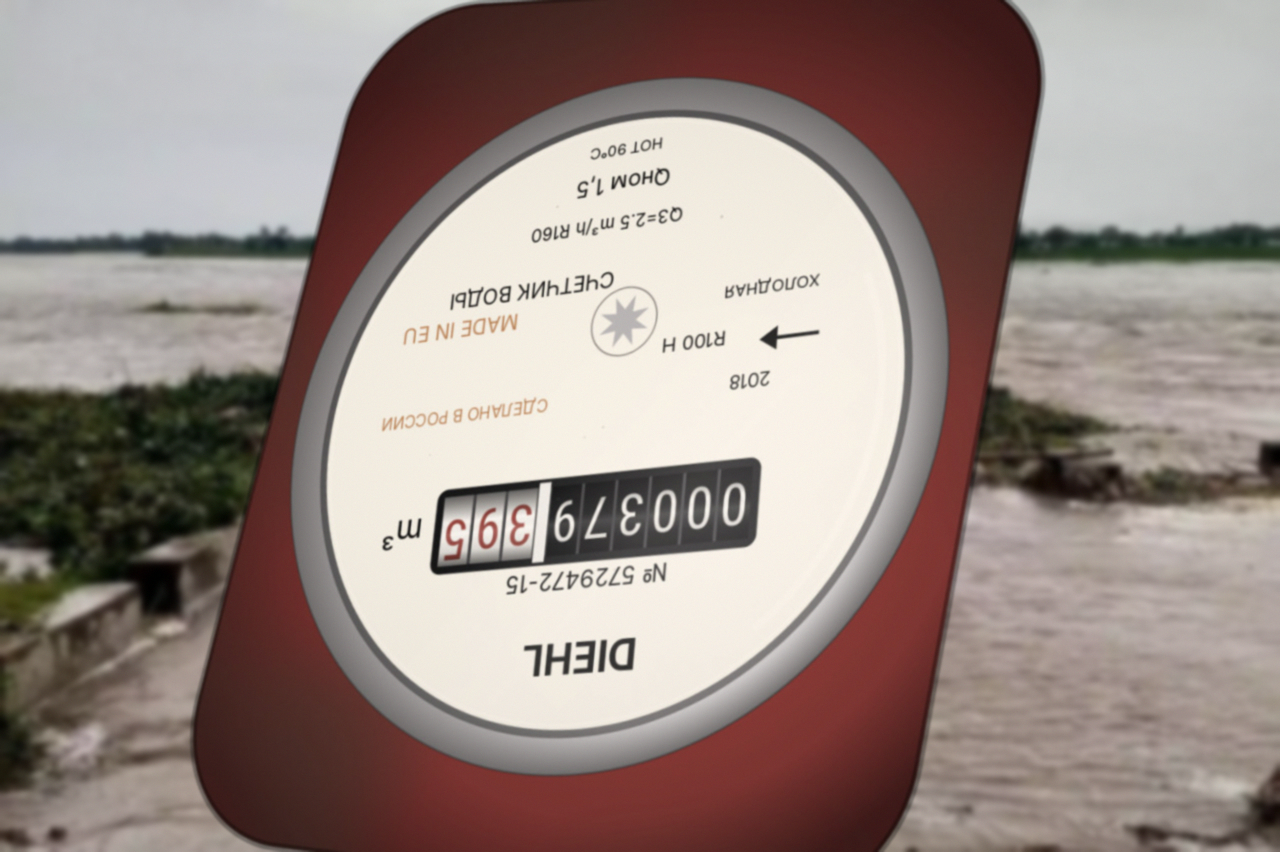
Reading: 379.395; m³
